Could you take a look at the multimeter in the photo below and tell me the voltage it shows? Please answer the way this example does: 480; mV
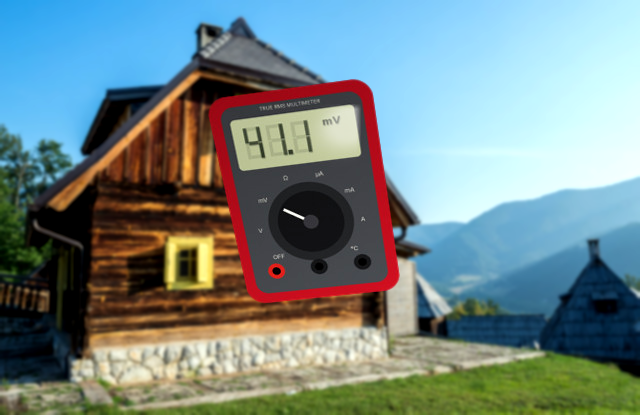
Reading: 41.1; mV
